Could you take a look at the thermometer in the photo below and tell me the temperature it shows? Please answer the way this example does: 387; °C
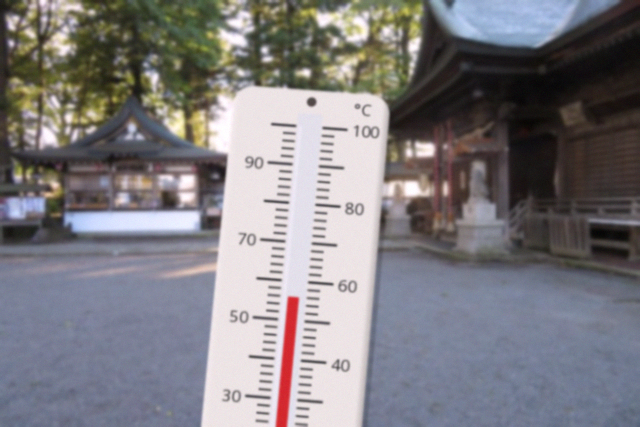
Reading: 56; °C
